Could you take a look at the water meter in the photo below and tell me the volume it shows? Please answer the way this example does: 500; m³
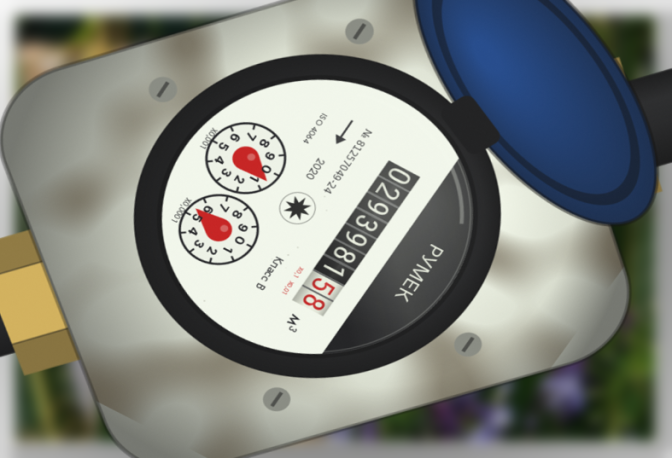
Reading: 293981.5805; m³
